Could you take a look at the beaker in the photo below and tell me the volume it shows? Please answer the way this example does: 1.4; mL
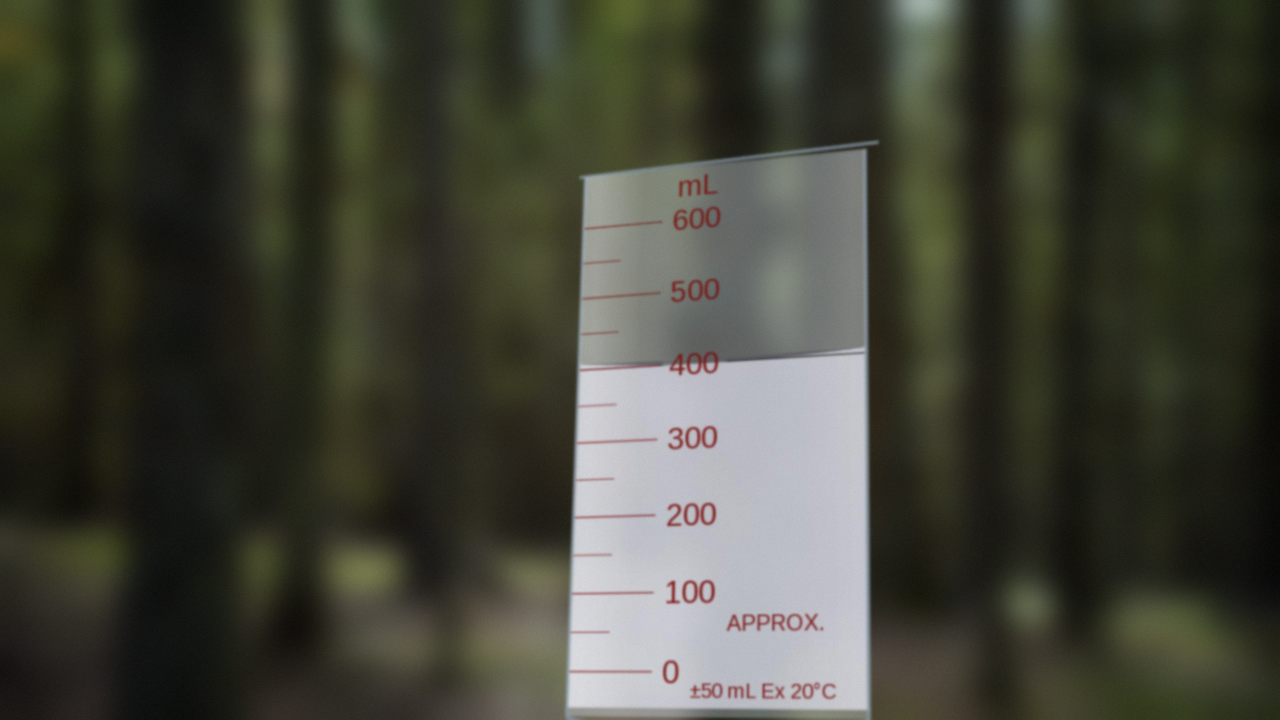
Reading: 400; mL
